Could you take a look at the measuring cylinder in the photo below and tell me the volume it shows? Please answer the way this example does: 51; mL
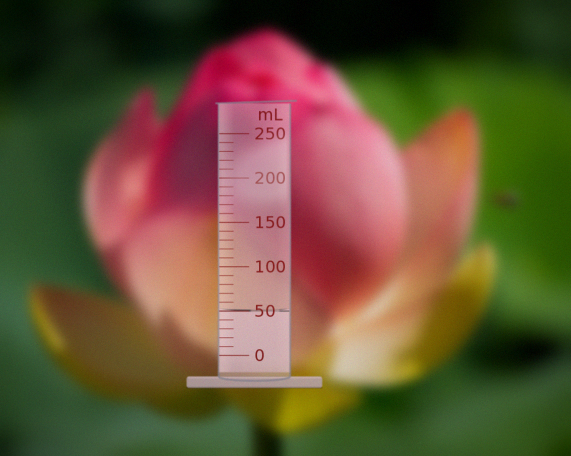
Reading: 50; mL
